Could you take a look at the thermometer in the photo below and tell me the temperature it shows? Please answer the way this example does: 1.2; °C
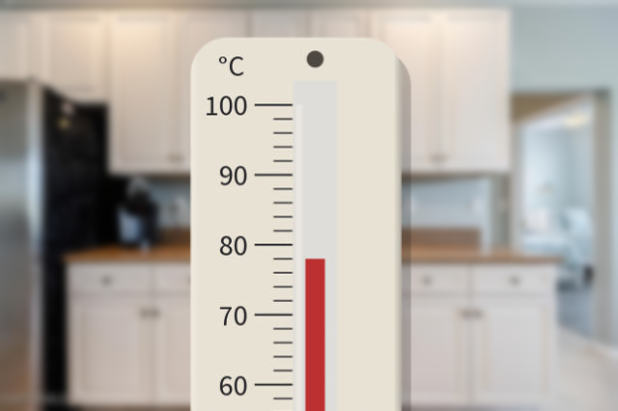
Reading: 78; °C
